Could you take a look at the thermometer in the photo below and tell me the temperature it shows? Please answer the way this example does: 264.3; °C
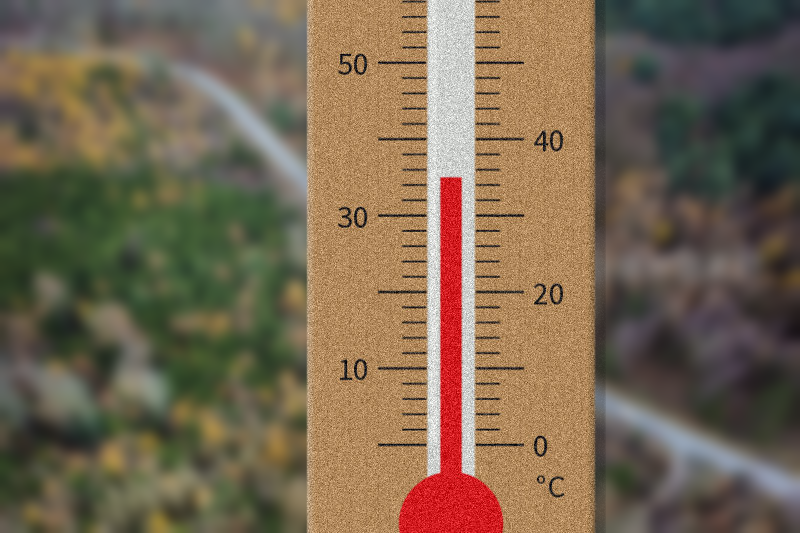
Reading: 35; °C
